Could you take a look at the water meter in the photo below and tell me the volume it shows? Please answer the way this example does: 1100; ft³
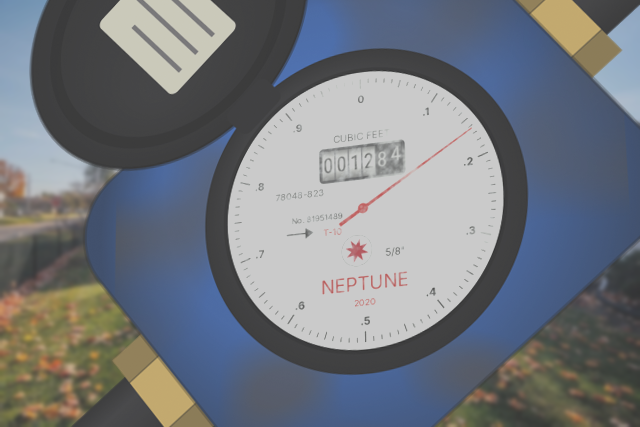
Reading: 1284.16; ft³
